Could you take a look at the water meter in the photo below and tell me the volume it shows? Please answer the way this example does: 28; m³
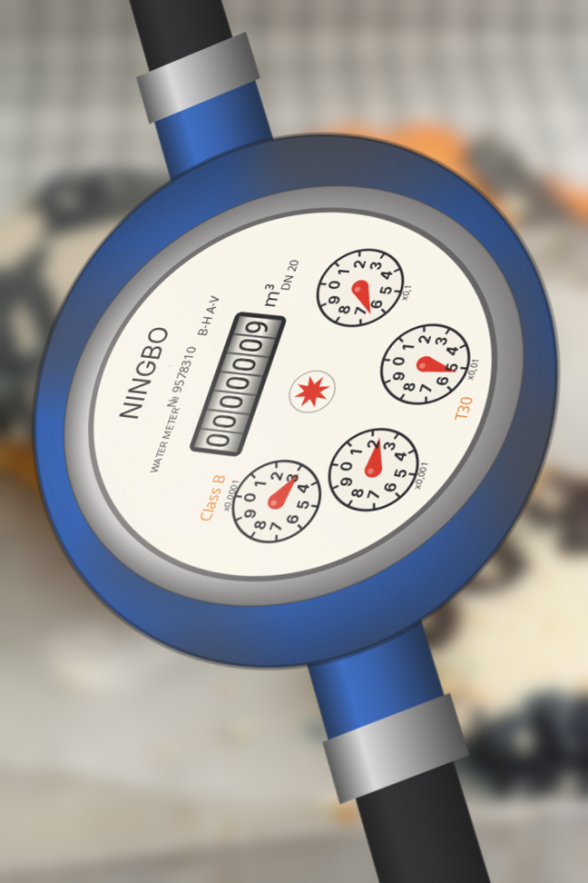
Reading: 9.6523; m³
